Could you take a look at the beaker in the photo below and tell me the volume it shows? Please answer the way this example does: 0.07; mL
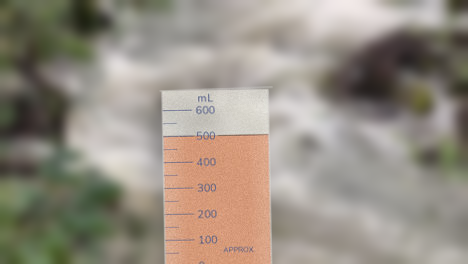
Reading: 500; mL
